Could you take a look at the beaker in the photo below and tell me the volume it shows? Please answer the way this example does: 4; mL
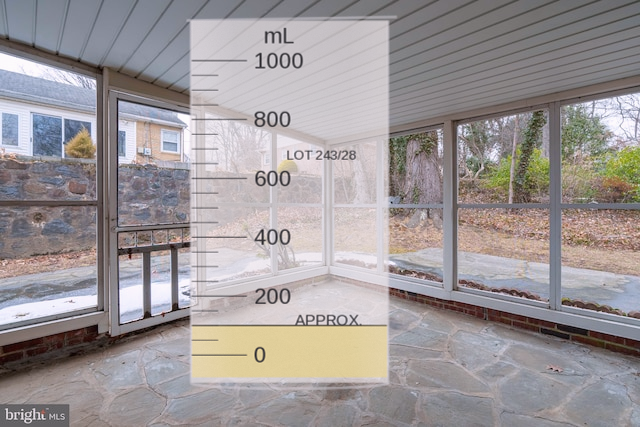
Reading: 100; mL
